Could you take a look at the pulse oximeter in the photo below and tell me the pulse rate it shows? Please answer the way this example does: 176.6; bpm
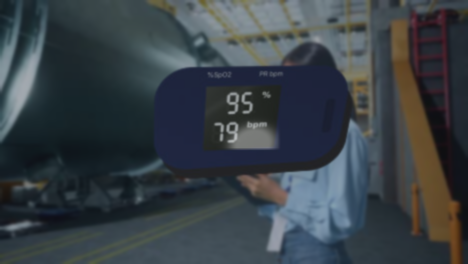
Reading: 79; bpm
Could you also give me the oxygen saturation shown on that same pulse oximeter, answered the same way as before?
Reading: 95; %
